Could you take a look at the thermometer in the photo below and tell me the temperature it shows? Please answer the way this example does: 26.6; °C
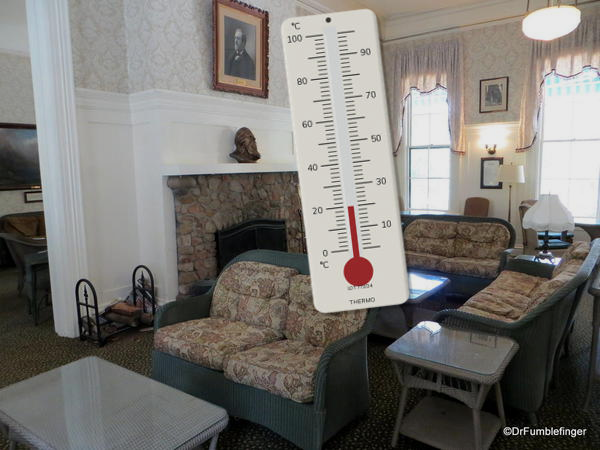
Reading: 20; °C
